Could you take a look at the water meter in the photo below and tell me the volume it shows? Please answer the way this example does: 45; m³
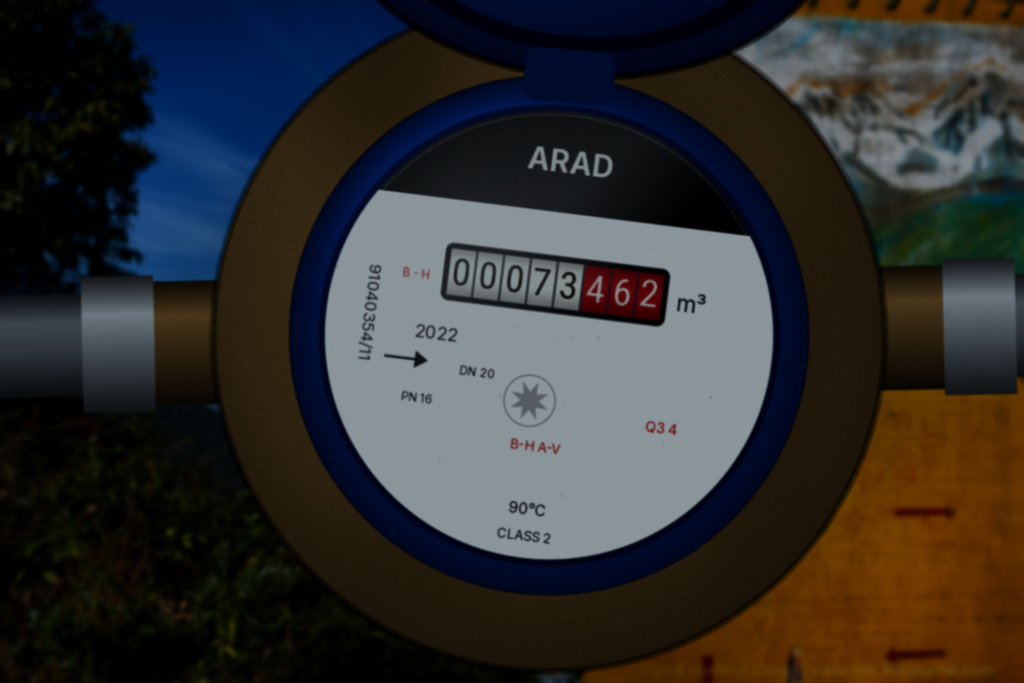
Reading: 73.462; m³
